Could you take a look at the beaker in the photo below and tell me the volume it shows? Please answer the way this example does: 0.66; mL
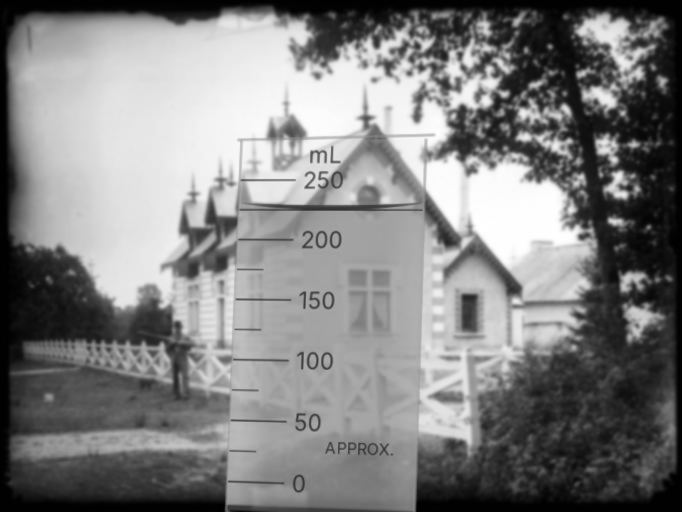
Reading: 225; mL
